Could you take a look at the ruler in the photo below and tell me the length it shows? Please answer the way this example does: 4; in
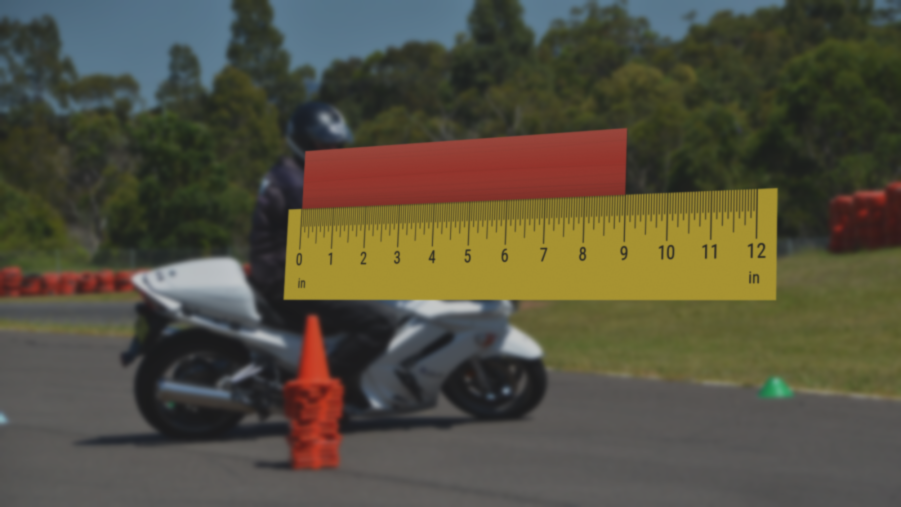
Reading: 9; in
